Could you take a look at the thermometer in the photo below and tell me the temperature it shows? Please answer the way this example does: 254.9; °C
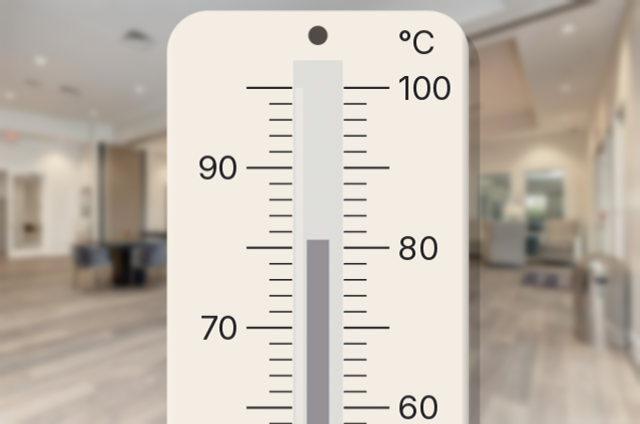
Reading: 81; °C
